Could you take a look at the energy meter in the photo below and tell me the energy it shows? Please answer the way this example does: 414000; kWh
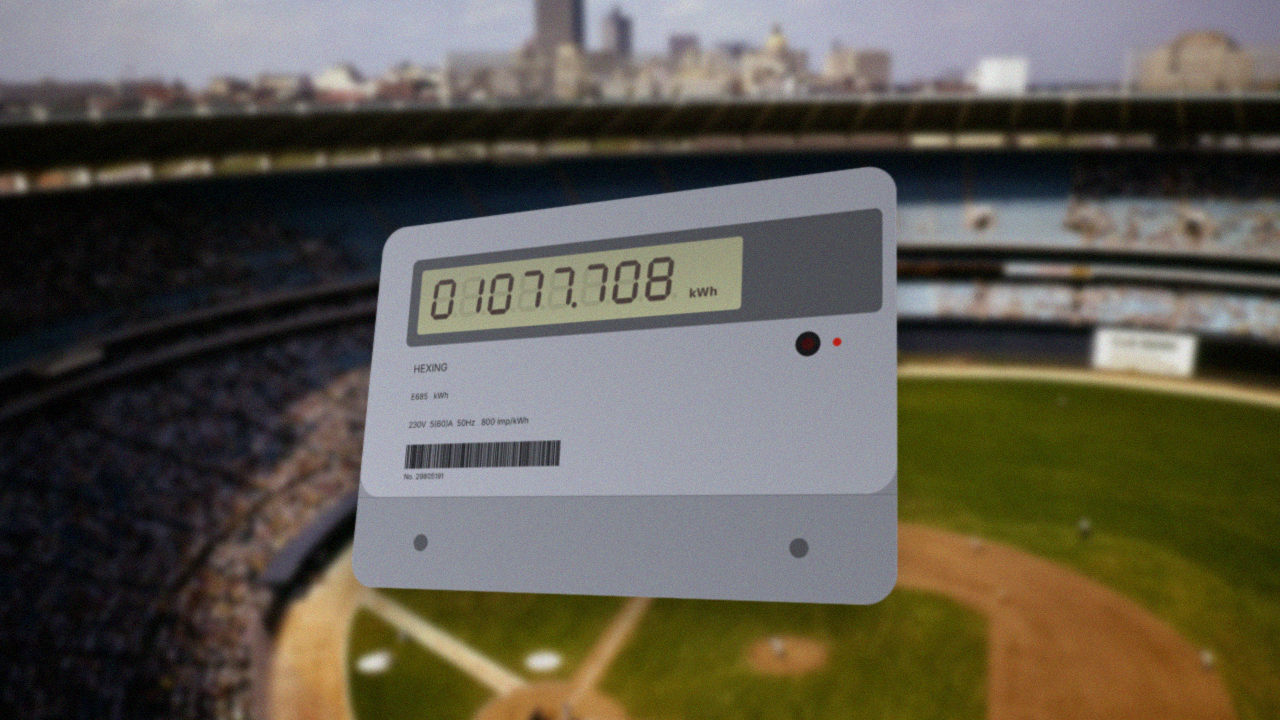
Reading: 1077.708; kWh
